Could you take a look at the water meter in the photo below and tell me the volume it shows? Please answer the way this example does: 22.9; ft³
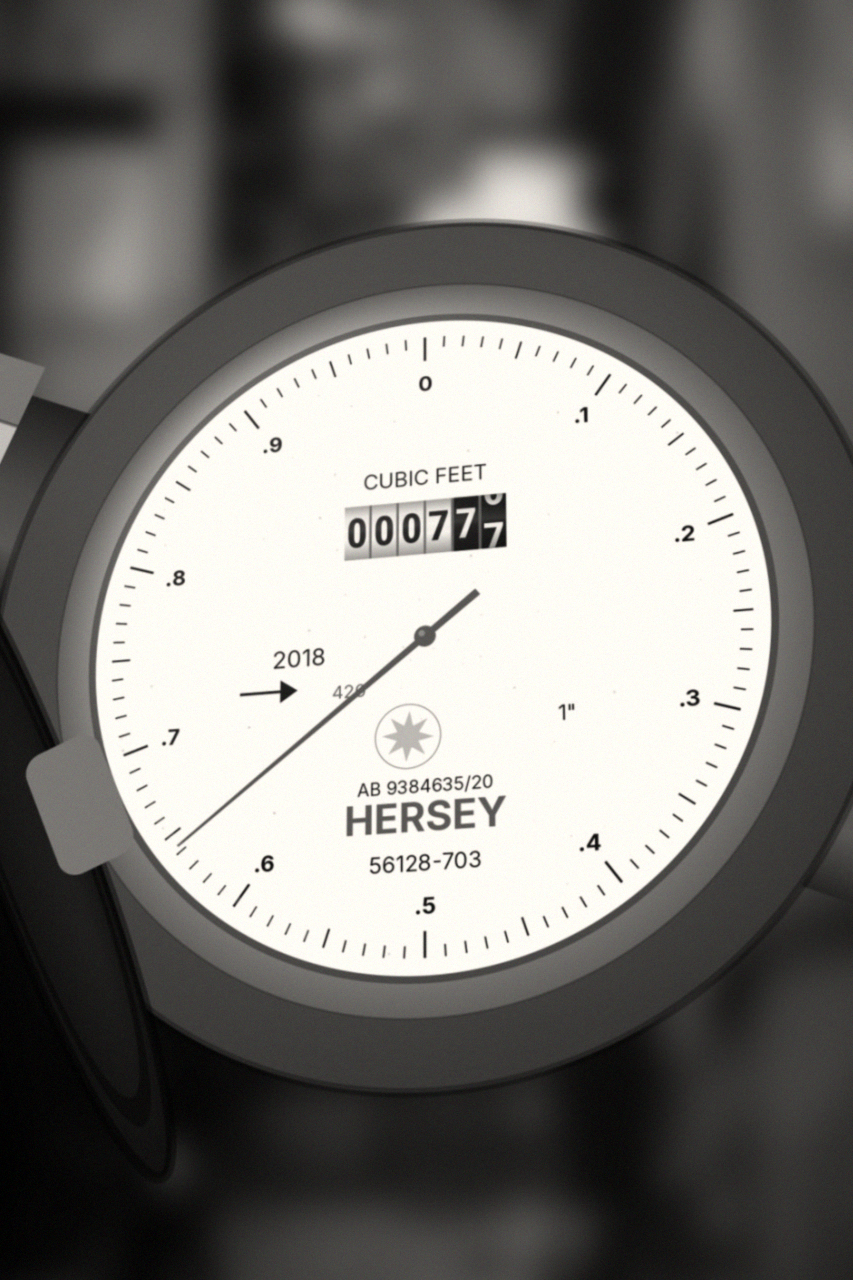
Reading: 776.64; ft³
